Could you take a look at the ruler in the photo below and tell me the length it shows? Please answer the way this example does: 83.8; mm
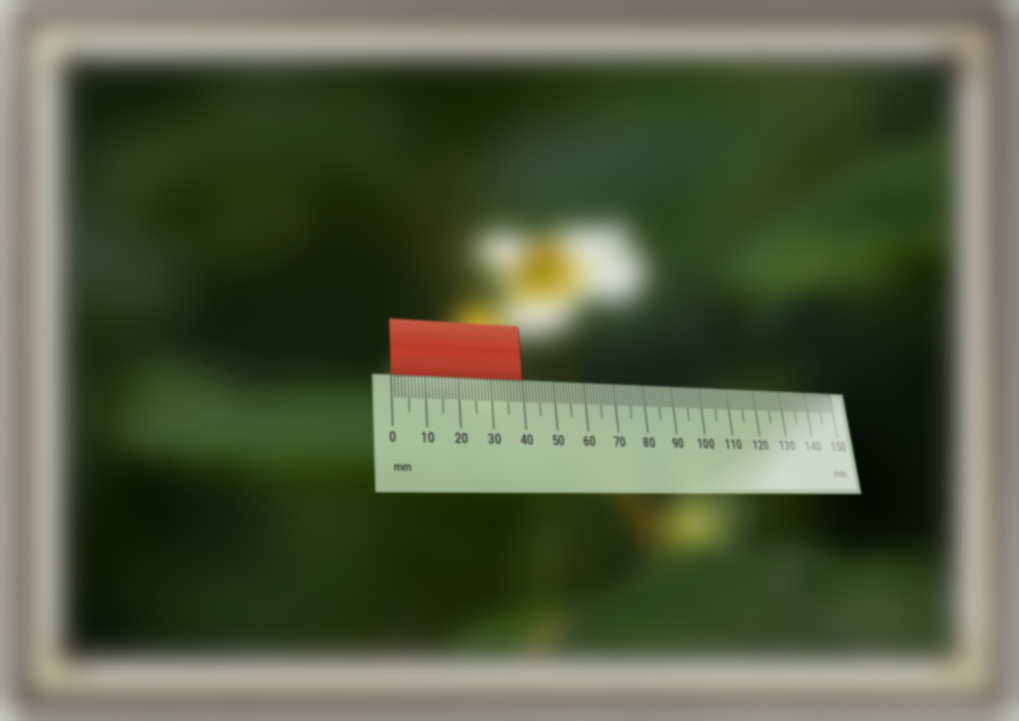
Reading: 40; mm
